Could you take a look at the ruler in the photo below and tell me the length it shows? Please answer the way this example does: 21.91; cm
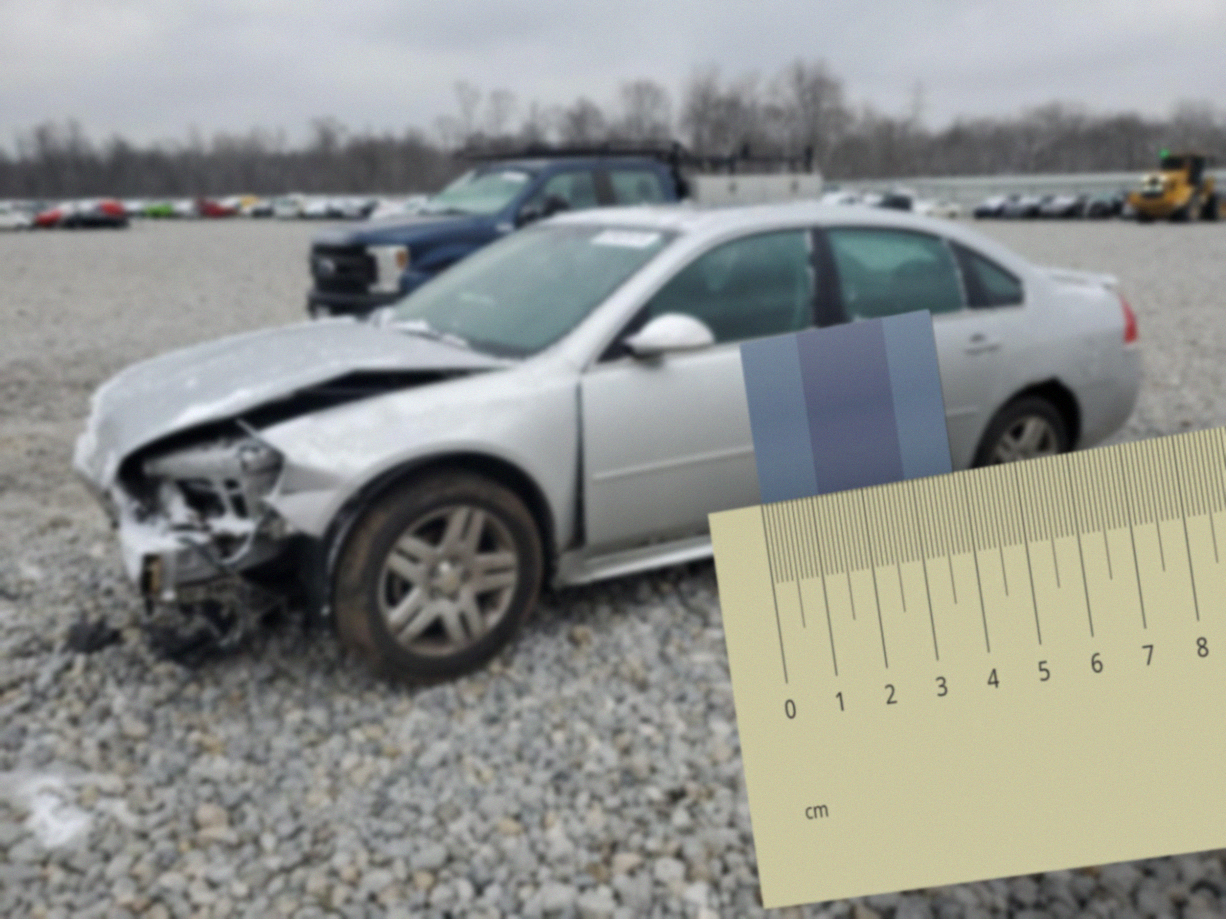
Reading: 3.8; cm
